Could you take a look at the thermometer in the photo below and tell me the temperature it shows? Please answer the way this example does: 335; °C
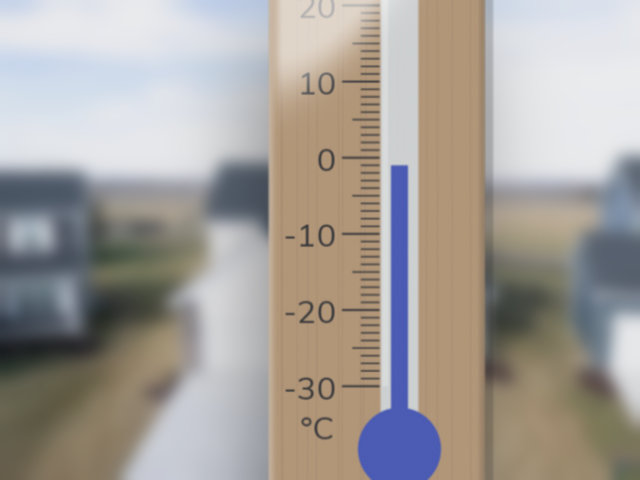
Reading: -1; °C
